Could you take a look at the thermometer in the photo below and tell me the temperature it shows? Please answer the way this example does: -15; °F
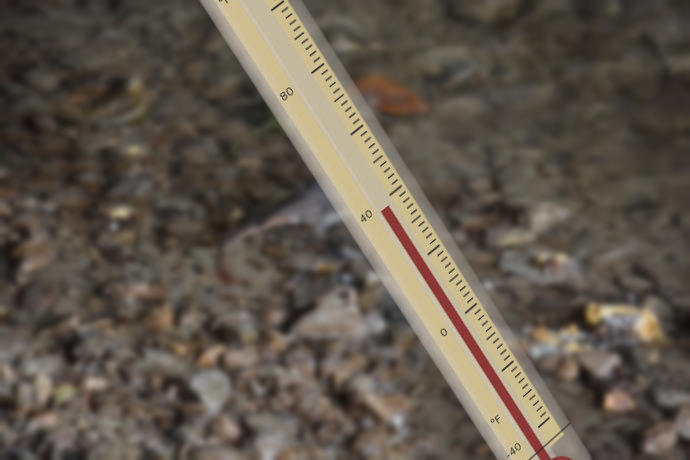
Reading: 38; °F
